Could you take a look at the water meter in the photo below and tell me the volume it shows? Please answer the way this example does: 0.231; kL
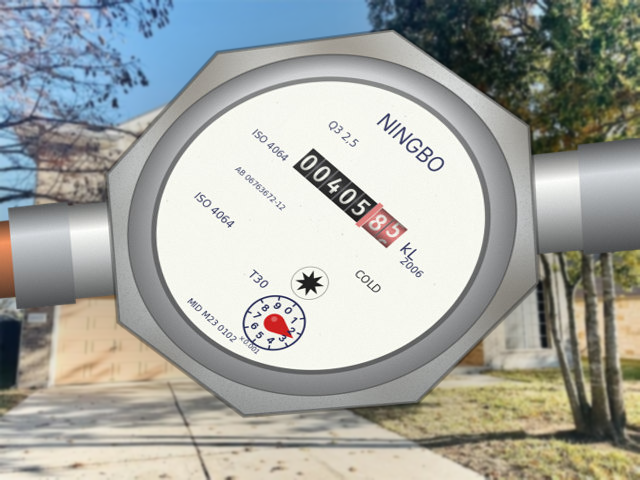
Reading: 405.852; kL
